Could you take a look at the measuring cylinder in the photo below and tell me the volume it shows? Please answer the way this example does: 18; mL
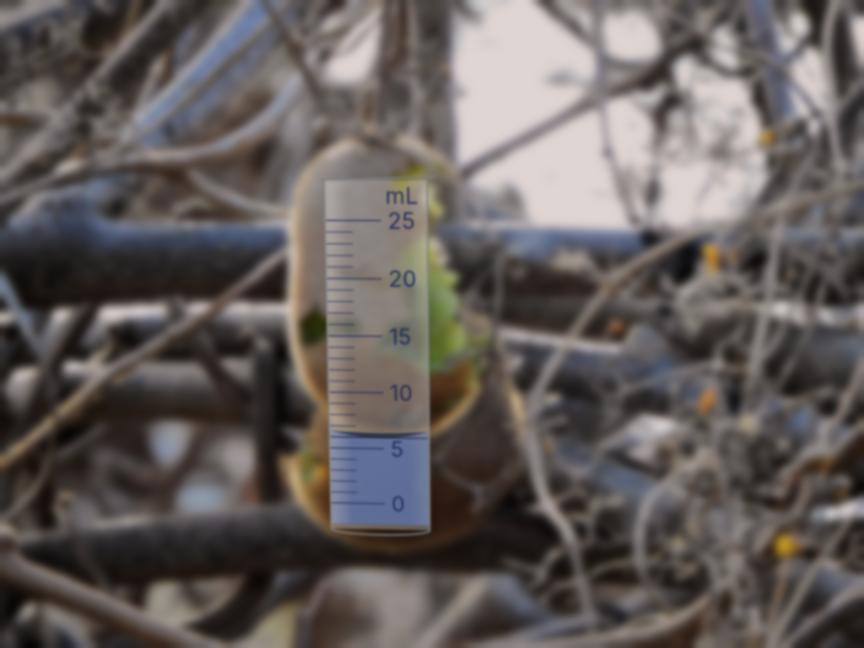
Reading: 6; mL
